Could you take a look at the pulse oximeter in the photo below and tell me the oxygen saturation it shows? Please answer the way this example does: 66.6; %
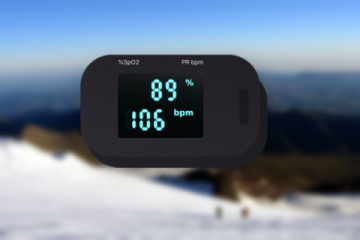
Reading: 89; %
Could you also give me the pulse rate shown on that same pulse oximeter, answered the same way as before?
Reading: 106; bpm
